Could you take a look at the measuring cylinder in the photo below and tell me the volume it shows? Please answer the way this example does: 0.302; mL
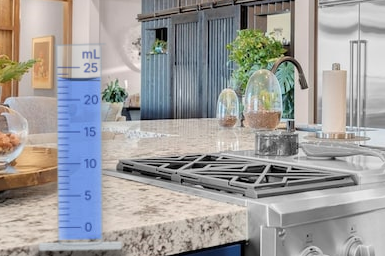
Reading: 23; mL
